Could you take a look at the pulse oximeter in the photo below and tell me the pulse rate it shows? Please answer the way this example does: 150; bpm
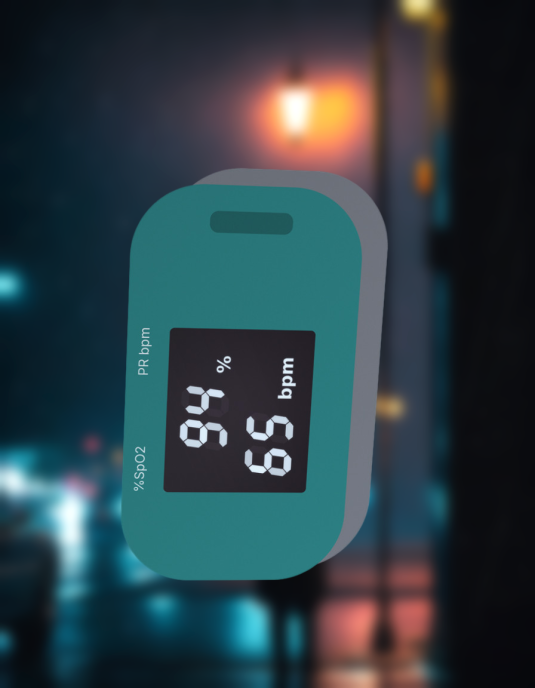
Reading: 65; bpm
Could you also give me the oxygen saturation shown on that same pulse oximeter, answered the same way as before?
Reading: 94; %
